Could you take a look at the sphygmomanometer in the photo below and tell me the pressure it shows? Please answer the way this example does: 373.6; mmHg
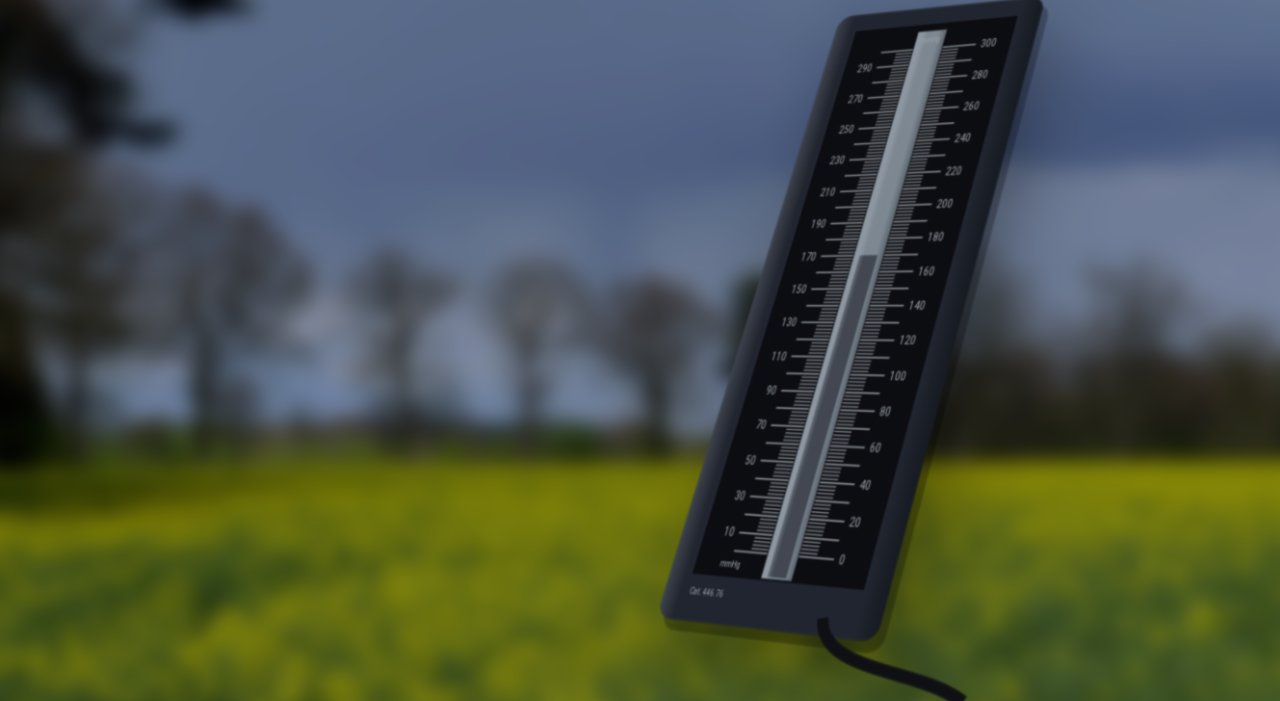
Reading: 170; mmHg
